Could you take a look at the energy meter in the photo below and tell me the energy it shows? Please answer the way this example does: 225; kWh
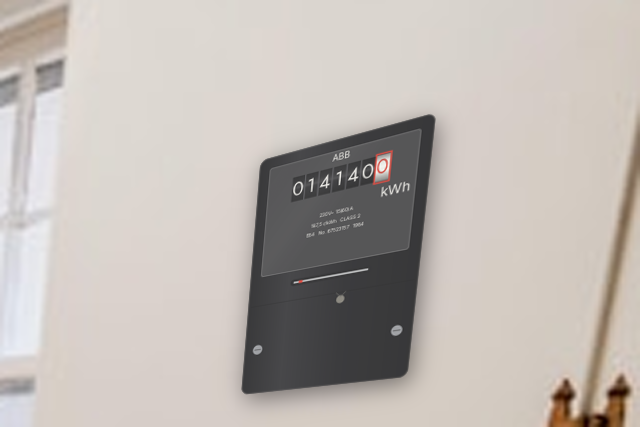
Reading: 14140.0; kWh
